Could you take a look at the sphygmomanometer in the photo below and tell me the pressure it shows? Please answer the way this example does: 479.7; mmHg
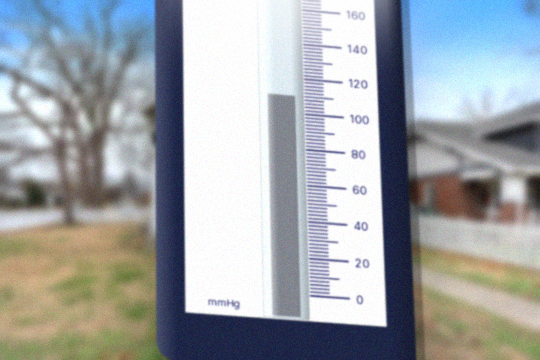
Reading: 110; mmHg
